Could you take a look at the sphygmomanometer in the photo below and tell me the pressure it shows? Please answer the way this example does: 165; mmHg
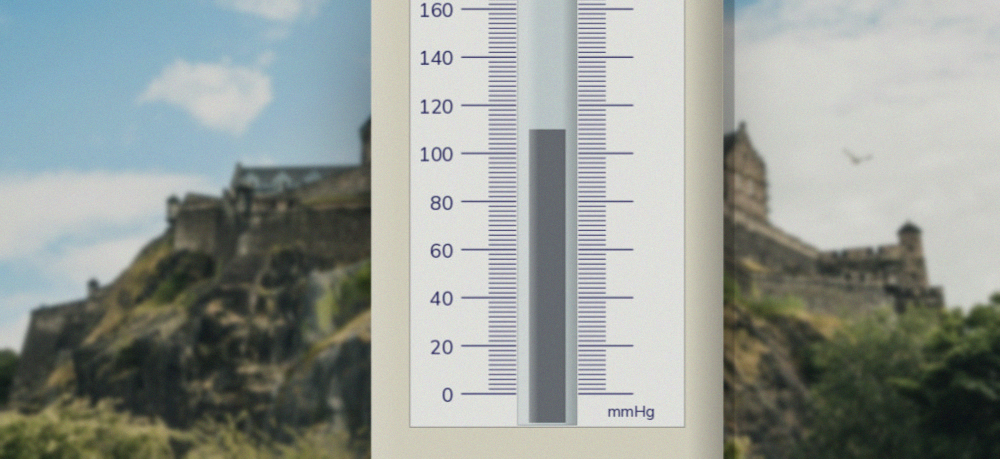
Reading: 110; mmHg
